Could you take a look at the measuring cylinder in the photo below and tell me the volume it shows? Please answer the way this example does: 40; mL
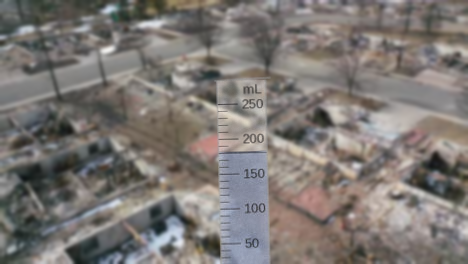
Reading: 180; mL
